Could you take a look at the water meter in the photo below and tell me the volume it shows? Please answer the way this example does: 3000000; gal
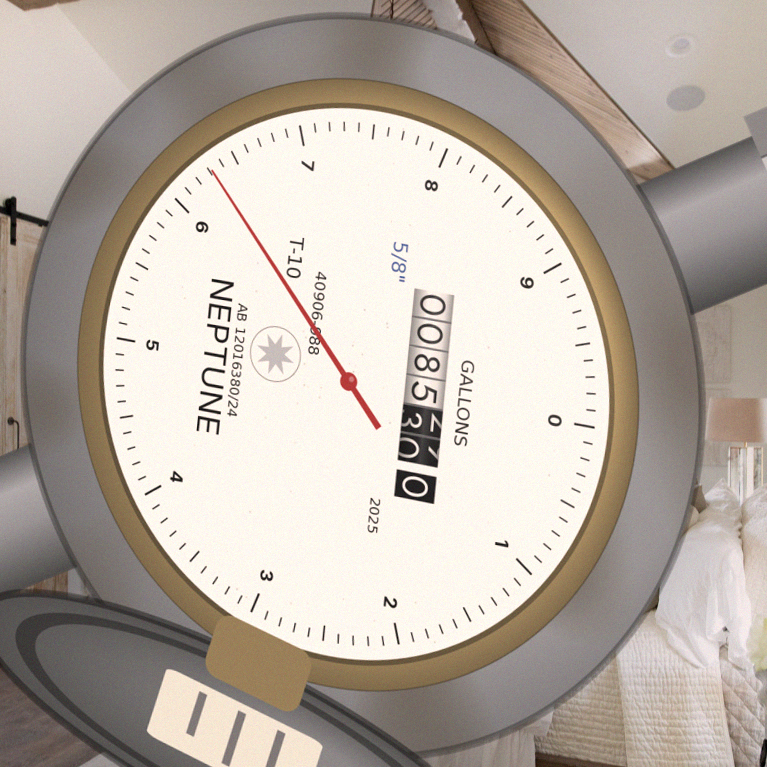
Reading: 85296.3; gal
